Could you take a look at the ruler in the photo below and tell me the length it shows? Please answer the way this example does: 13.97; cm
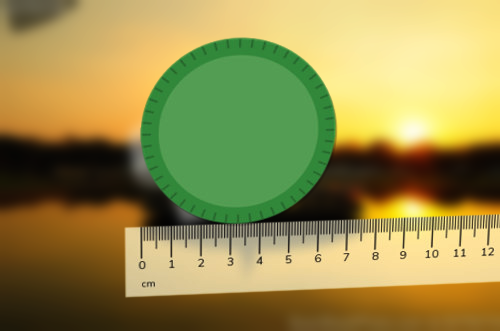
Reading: 6.5; cm
